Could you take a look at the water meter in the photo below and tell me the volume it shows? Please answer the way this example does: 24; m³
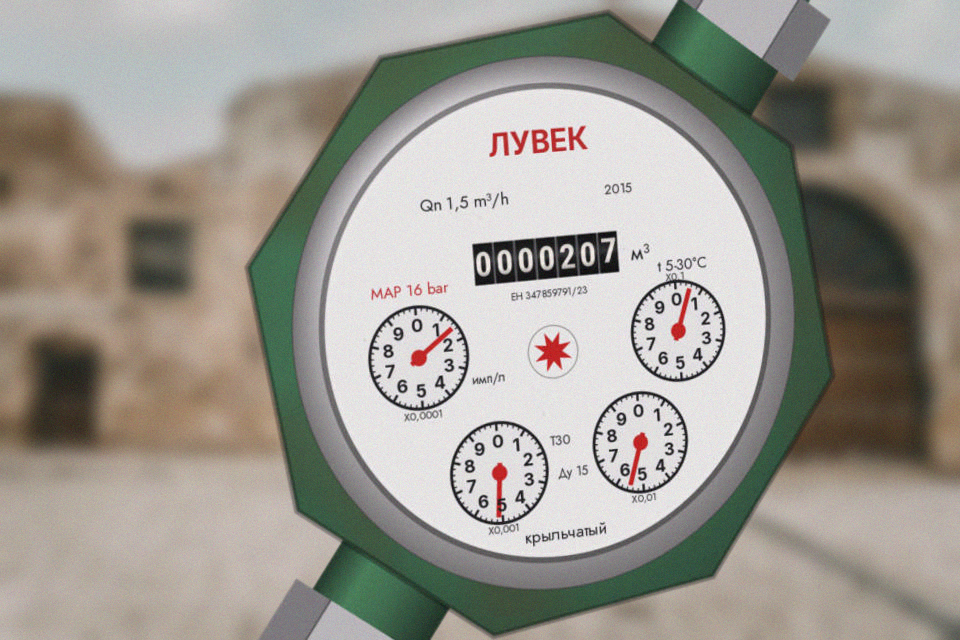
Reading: 207.0551; m³
